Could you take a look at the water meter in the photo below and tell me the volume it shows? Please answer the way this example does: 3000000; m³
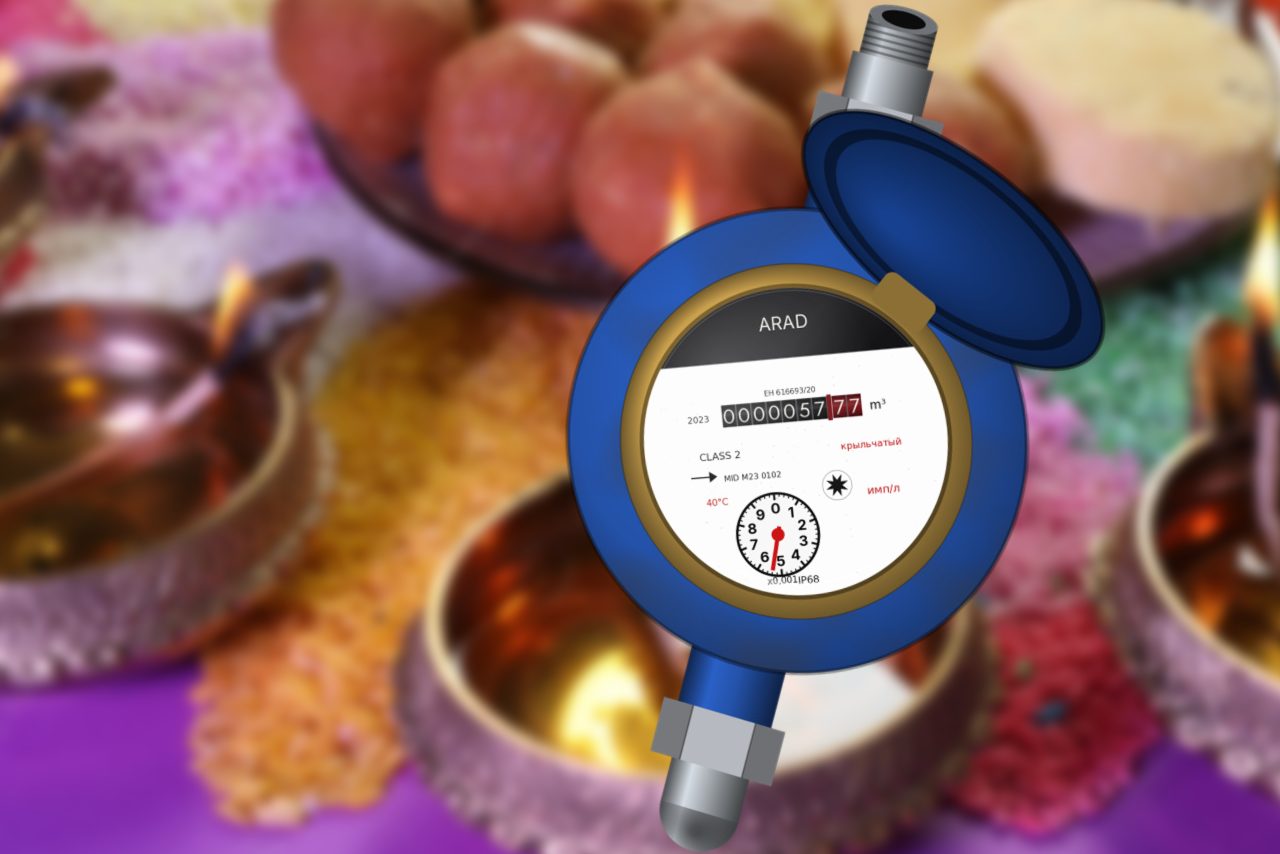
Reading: 57.775; m³
